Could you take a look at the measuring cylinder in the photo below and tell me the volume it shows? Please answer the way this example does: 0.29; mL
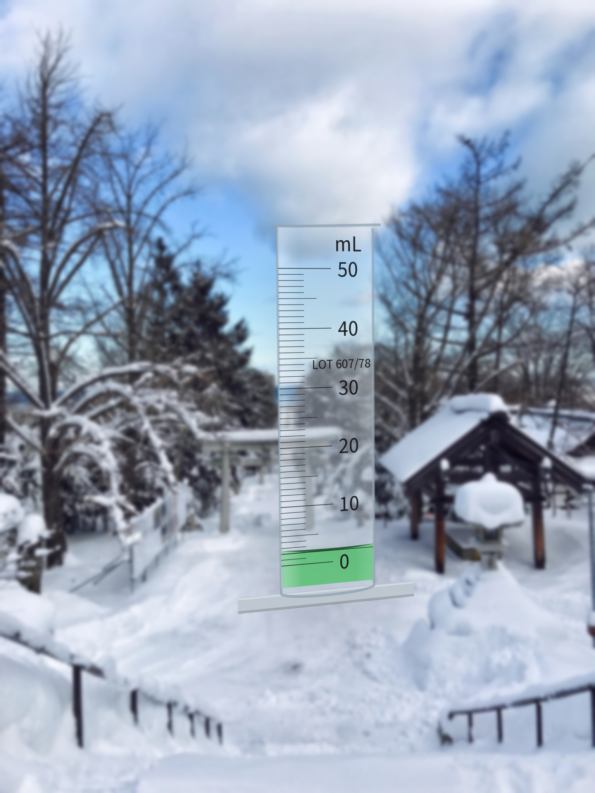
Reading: 2; mL
